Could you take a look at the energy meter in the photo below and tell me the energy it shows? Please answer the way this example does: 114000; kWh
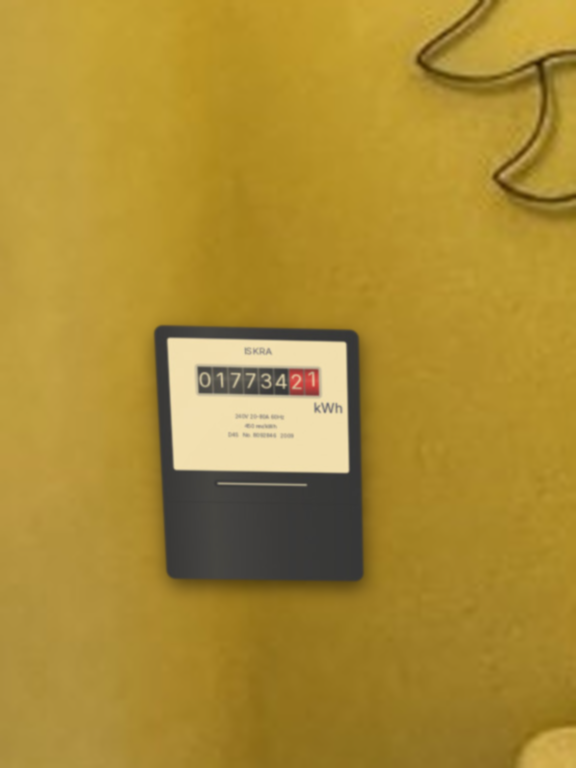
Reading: 17734.21; kWh
